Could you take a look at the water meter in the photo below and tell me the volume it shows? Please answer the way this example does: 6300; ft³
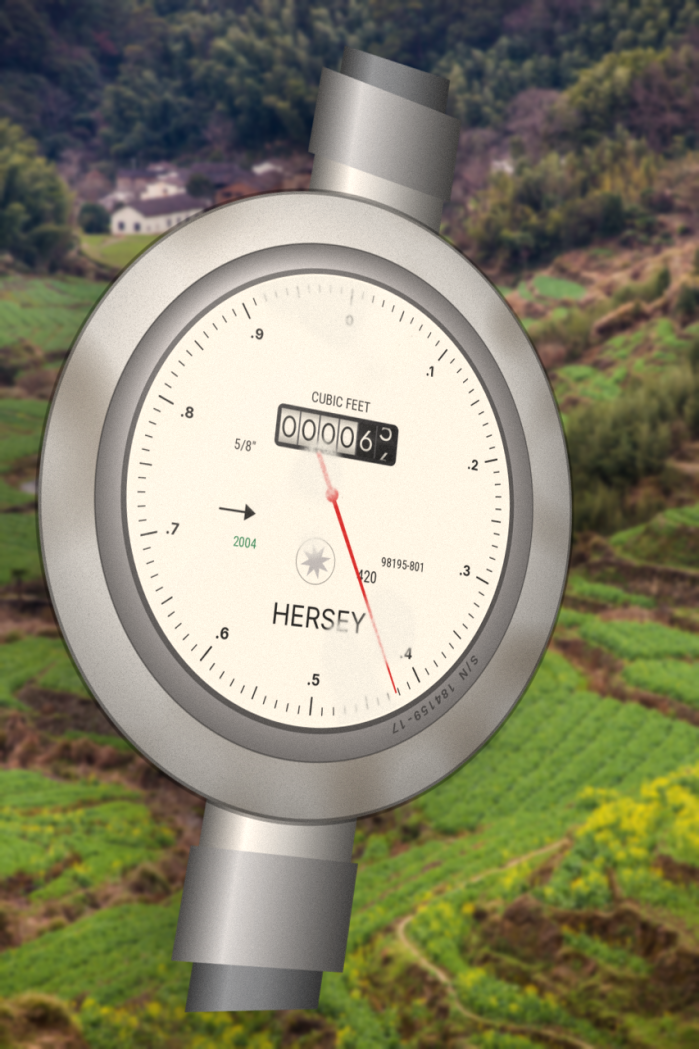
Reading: 65.42; ft³
